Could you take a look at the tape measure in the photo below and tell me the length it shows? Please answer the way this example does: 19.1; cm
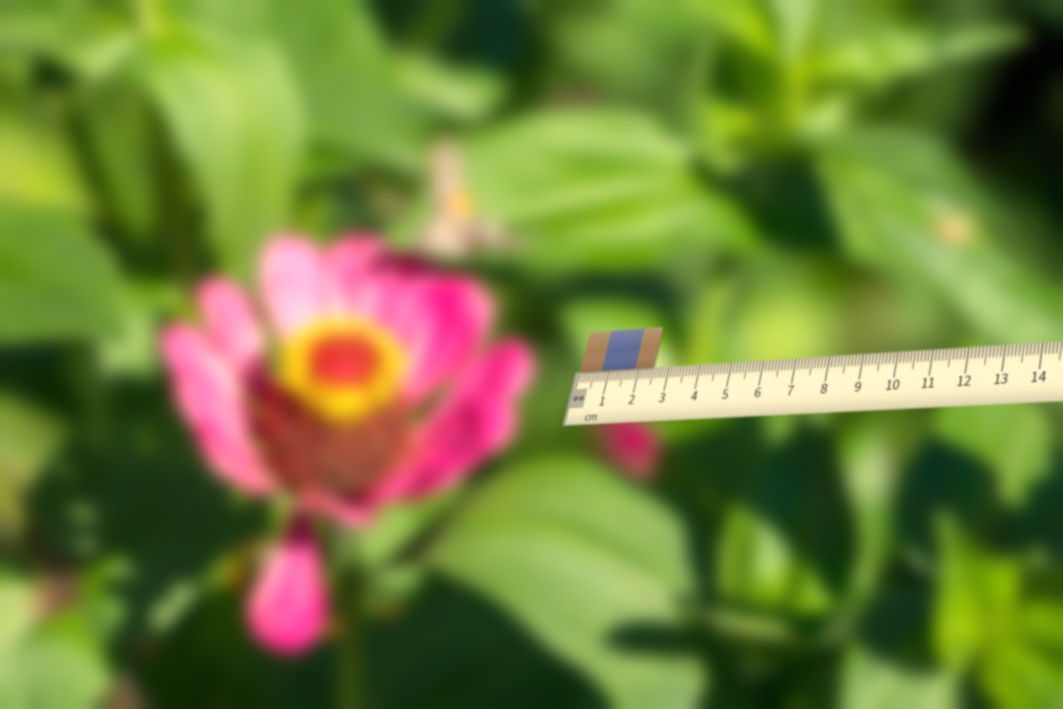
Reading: 2.5; cm
